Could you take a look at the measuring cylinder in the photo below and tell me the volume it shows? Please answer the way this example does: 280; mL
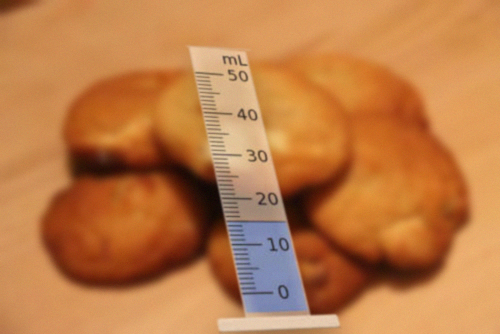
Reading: 15; mL
